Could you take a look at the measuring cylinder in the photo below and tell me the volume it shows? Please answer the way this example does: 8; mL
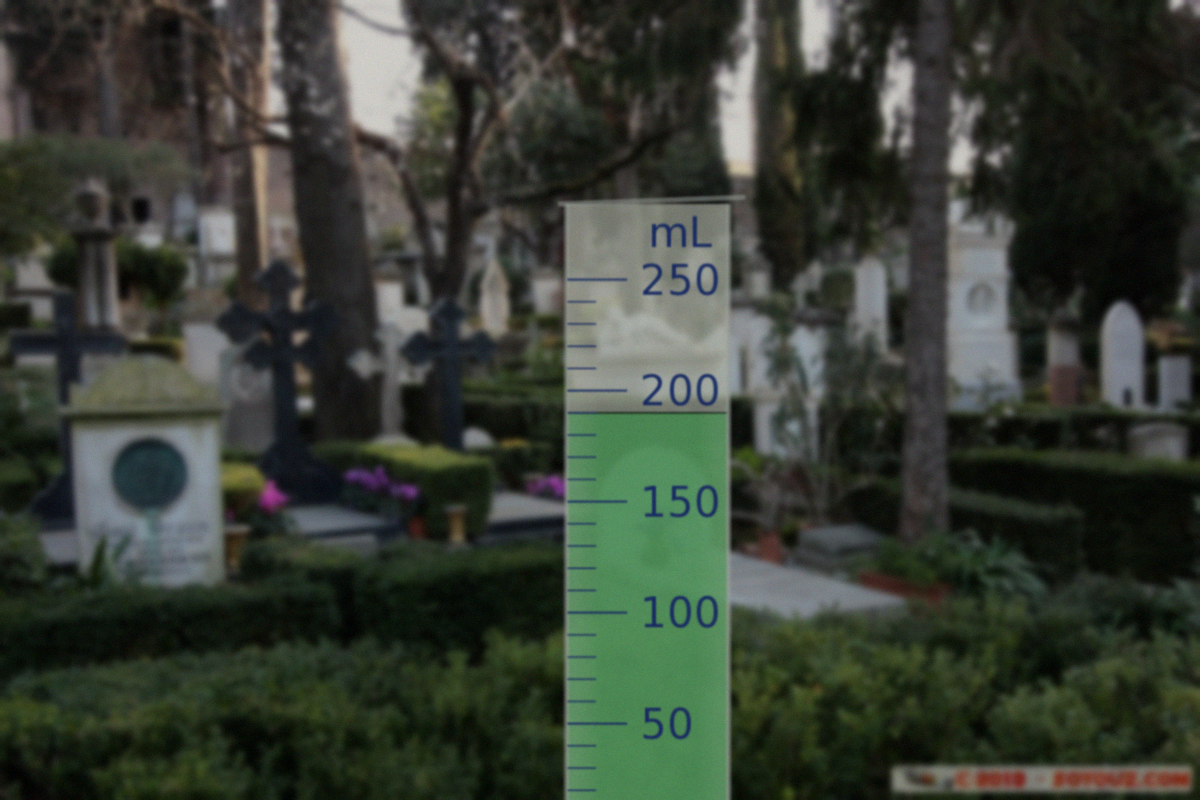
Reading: 190; mL
